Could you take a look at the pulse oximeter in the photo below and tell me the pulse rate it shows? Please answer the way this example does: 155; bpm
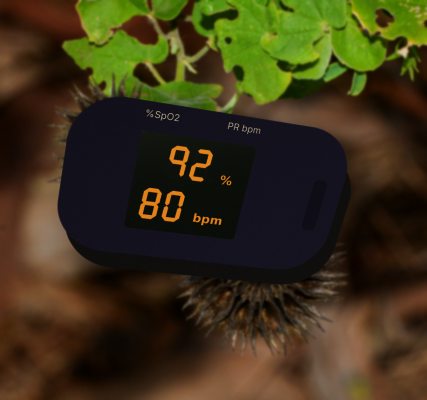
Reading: 80; bpm
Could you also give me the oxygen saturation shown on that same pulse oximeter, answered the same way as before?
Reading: 92; %
